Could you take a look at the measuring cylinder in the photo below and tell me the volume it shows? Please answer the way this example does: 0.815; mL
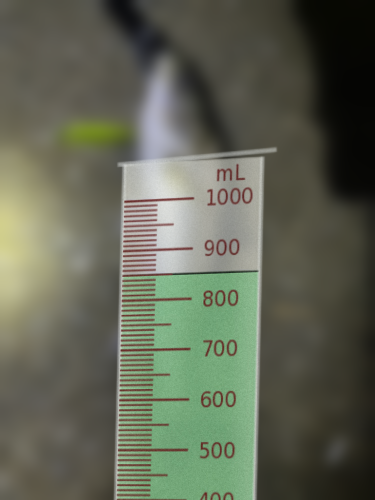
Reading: 850; mL
